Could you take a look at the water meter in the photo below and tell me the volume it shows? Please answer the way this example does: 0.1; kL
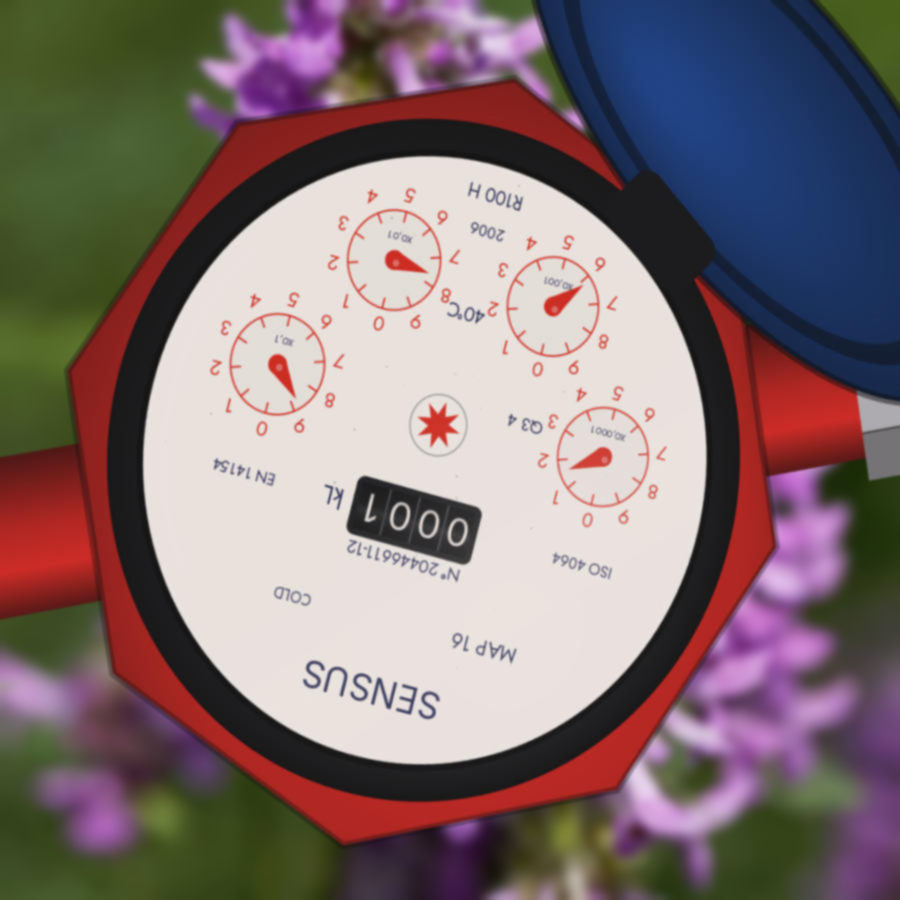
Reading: 1.8761; kL
